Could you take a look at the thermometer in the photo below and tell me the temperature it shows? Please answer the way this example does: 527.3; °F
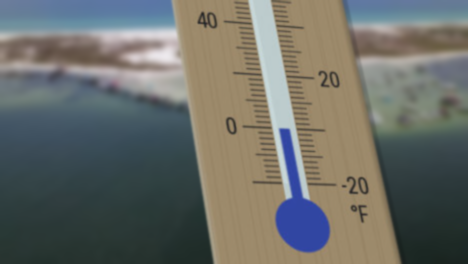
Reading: 0; °F
